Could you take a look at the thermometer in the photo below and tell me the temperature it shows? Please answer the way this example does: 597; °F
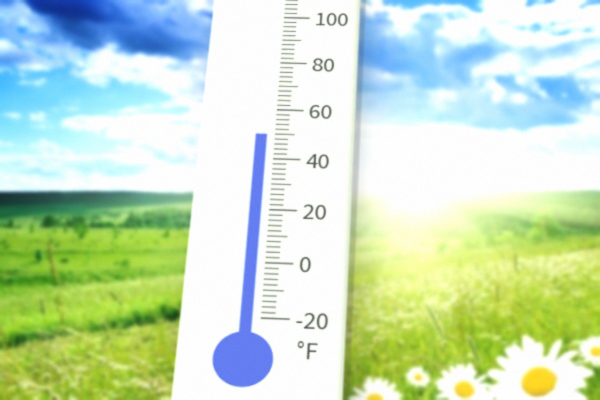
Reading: 50; °F
